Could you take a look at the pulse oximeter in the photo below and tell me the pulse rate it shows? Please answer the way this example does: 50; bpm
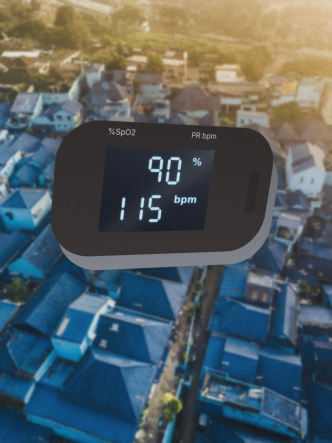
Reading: 115; bpm
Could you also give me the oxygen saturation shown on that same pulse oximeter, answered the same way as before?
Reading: 90; %
